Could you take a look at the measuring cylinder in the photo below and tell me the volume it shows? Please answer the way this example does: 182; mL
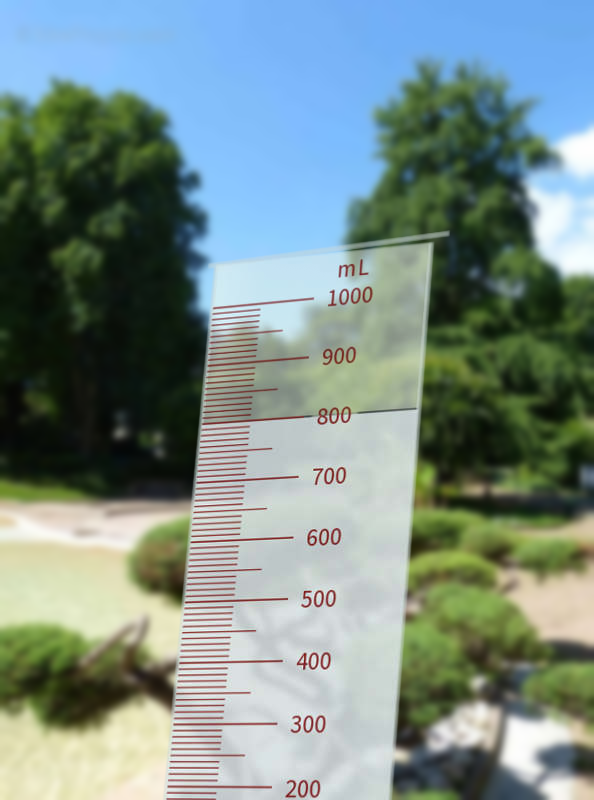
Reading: 800; mL
